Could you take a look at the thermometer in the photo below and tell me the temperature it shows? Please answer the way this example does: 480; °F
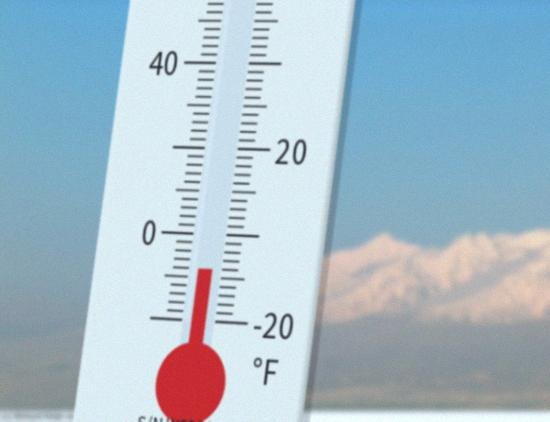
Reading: -8; °F
